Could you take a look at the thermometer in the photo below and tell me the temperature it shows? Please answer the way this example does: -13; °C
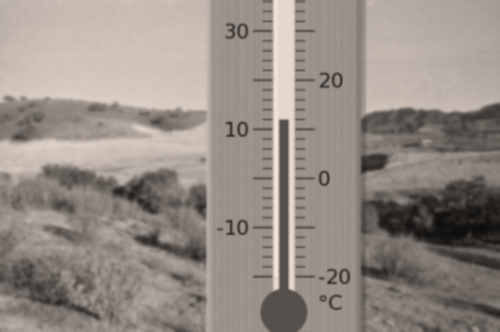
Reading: 12; °C
